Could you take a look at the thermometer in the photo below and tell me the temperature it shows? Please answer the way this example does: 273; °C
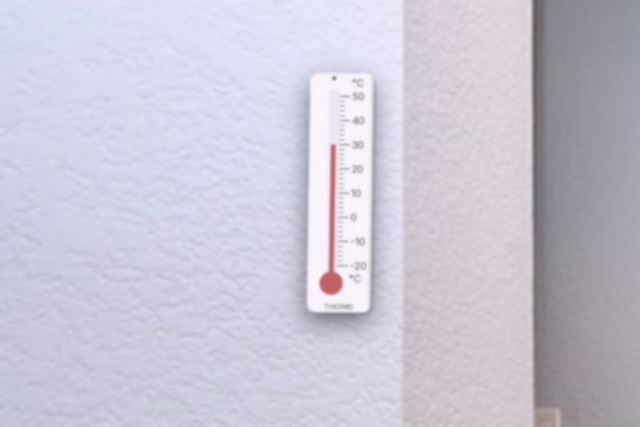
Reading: 30; °C
